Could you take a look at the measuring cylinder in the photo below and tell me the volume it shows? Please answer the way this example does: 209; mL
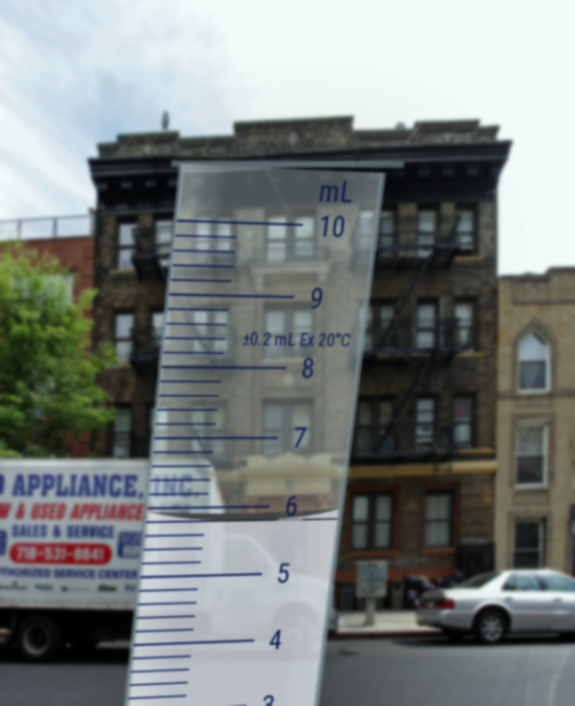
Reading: 5.8; mL
